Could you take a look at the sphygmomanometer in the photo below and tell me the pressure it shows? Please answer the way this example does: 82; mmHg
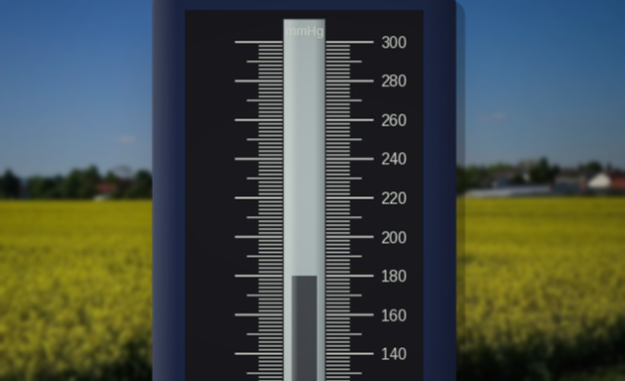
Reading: 180; mmHg
